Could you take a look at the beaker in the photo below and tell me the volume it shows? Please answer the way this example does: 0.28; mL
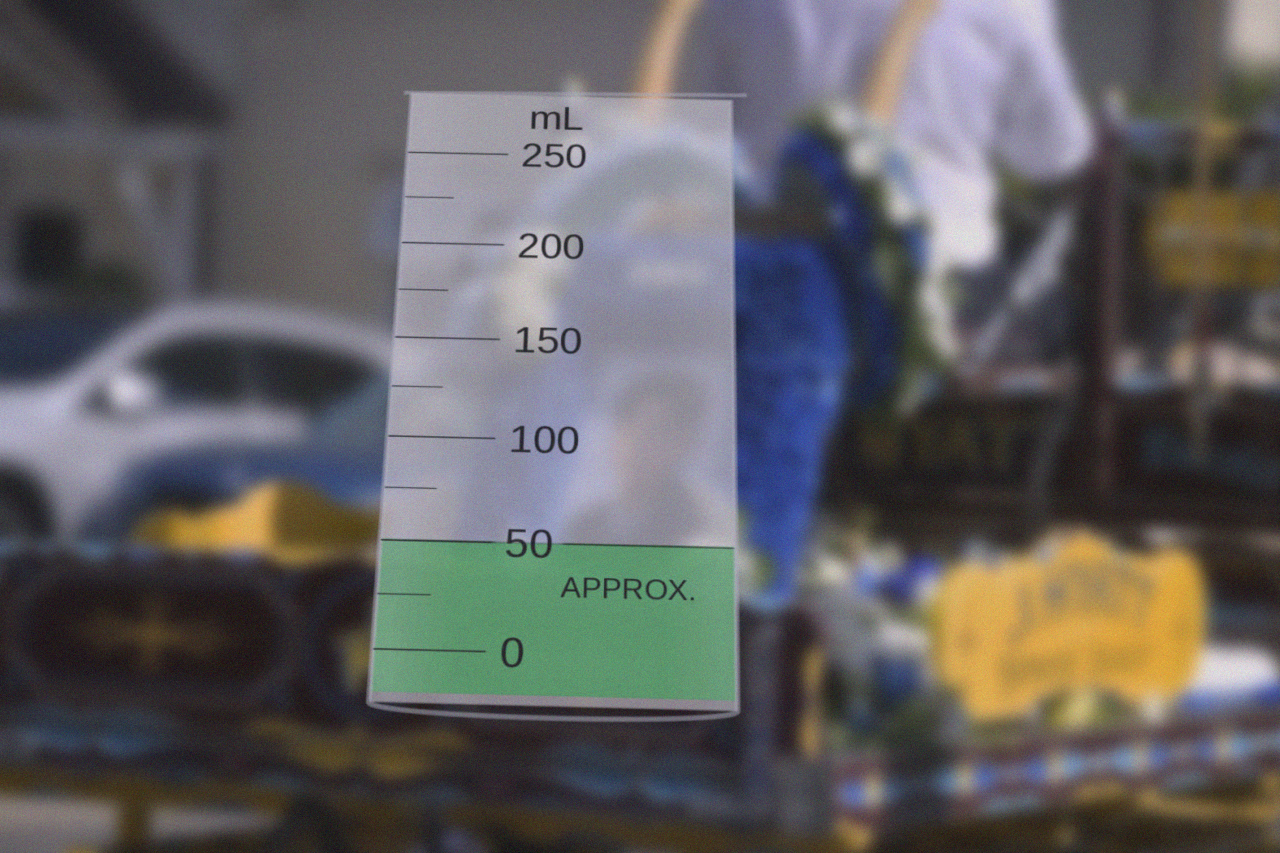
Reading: 50; mL
